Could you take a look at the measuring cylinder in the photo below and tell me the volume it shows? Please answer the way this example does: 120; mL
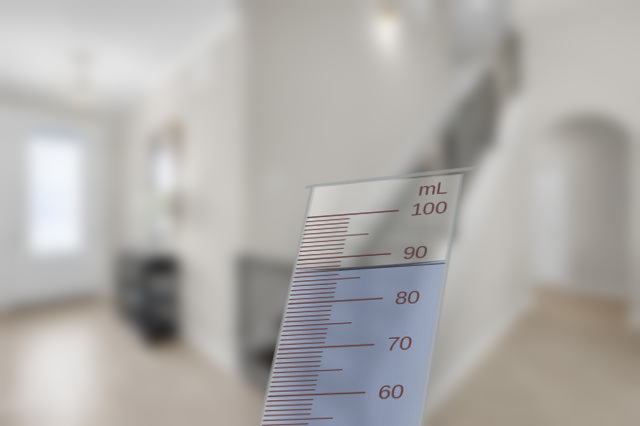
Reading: 87; mL
